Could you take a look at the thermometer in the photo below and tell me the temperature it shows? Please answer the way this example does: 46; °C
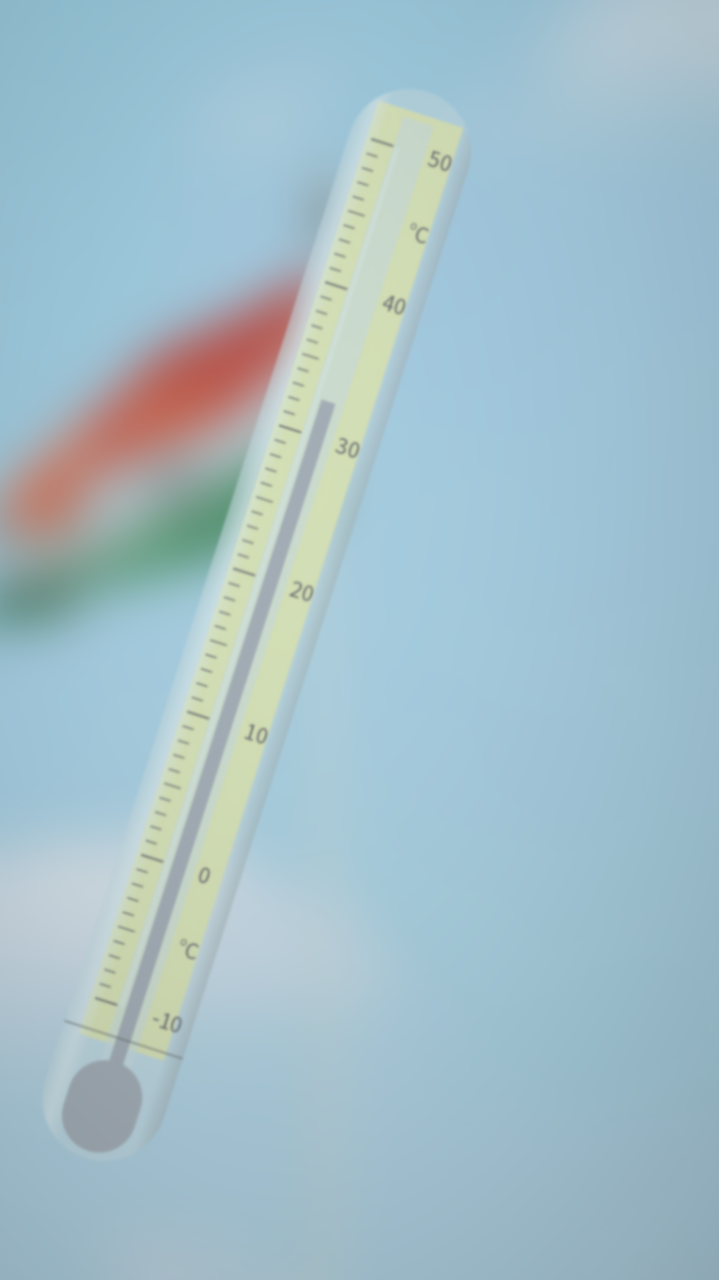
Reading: 32.5; °C
